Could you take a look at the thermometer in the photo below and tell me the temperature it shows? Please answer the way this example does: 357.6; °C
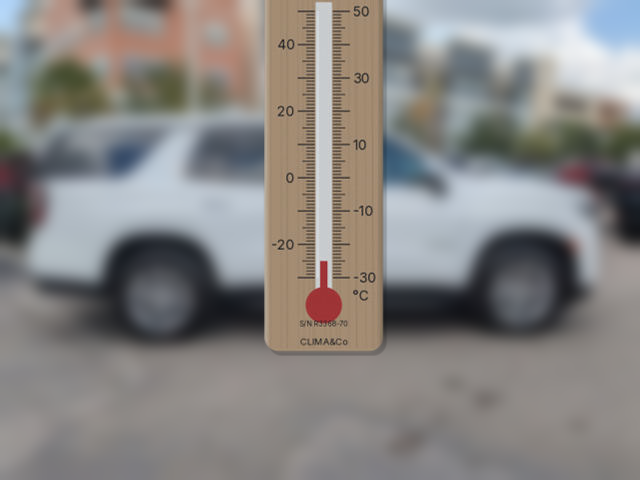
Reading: -25; °C
